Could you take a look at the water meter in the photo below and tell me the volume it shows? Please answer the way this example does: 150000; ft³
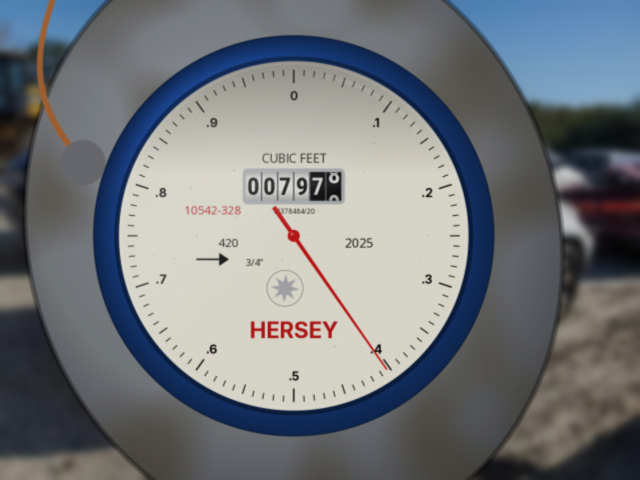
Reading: 7978.40; ft³
